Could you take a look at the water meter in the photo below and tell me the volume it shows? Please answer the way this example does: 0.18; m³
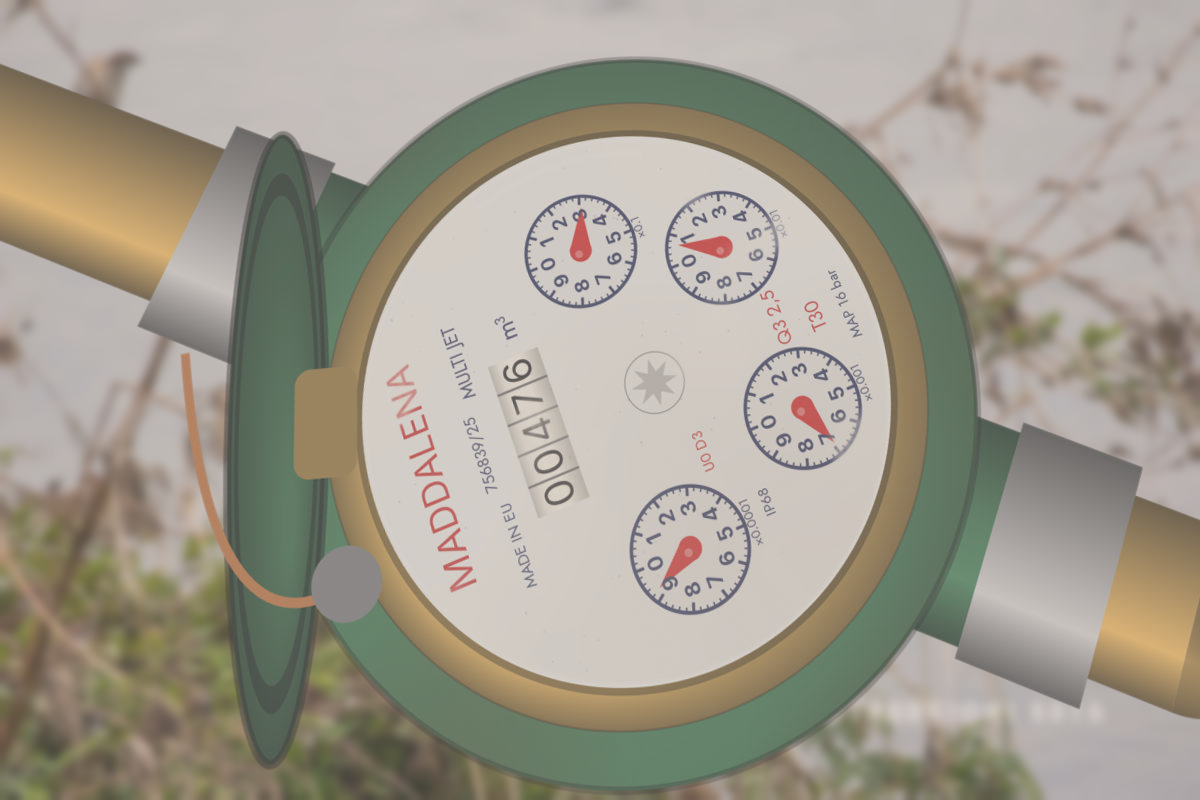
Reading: 476.3069; m³
